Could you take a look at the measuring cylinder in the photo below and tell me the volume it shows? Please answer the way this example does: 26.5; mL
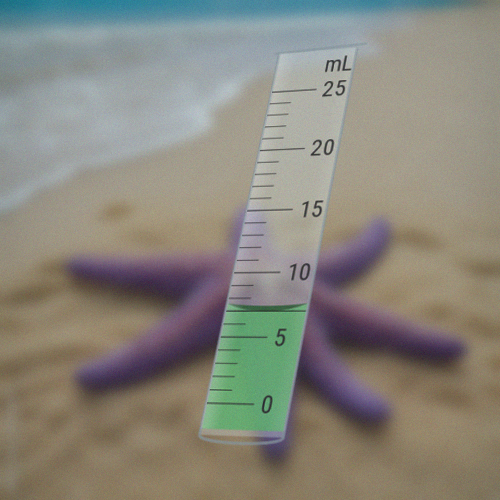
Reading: 7; mL
